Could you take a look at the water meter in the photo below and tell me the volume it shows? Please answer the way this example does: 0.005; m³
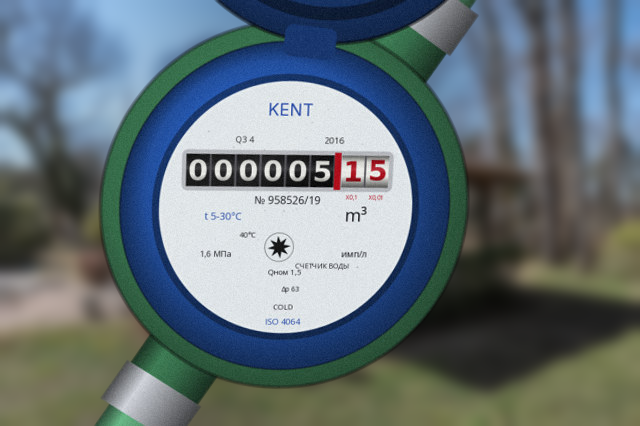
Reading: 5.15; m³
